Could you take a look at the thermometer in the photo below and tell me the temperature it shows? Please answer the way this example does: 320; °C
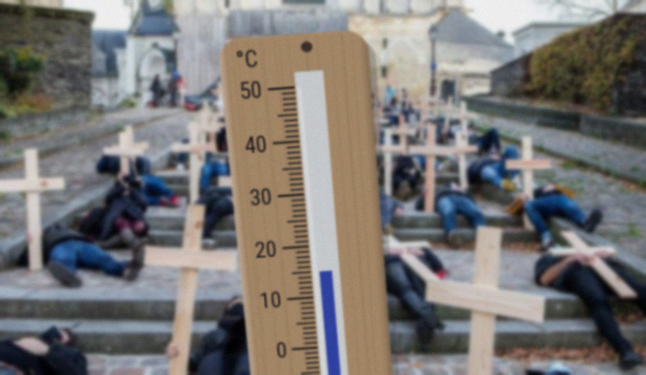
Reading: 15; °C
